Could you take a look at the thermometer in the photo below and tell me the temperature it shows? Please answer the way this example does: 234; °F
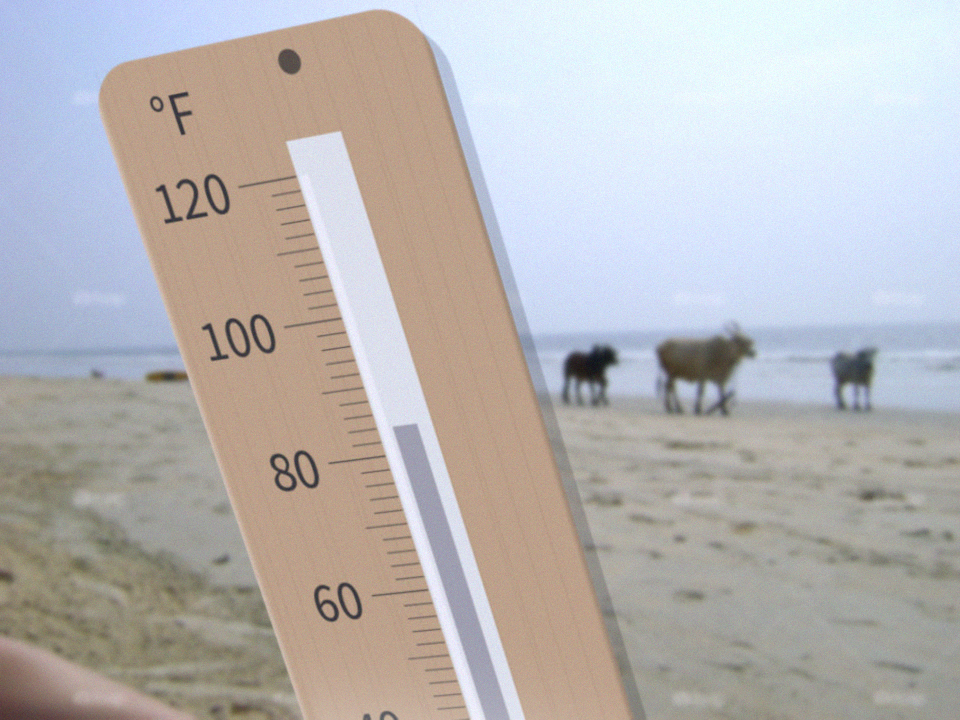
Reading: 84; °F
